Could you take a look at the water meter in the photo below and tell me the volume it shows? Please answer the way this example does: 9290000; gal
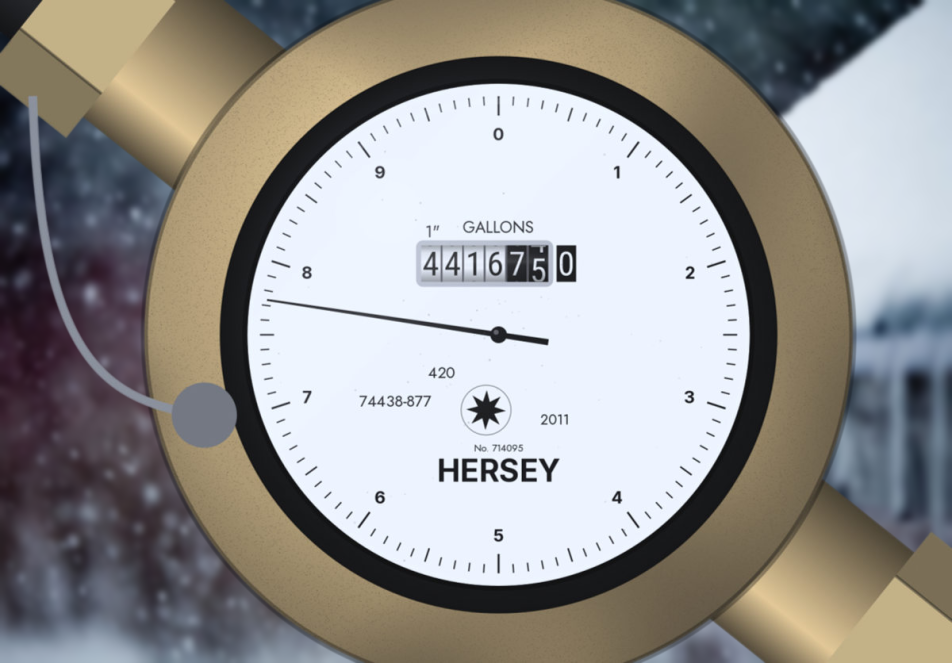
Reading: 4416747.7; gal
